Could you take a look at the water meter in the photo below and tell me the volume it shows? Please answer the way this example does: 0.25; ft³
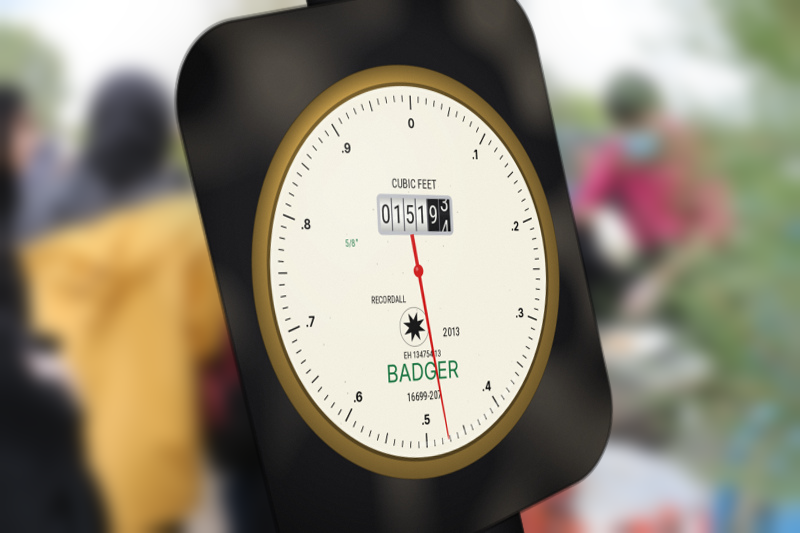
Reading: 15193.47; ft³
